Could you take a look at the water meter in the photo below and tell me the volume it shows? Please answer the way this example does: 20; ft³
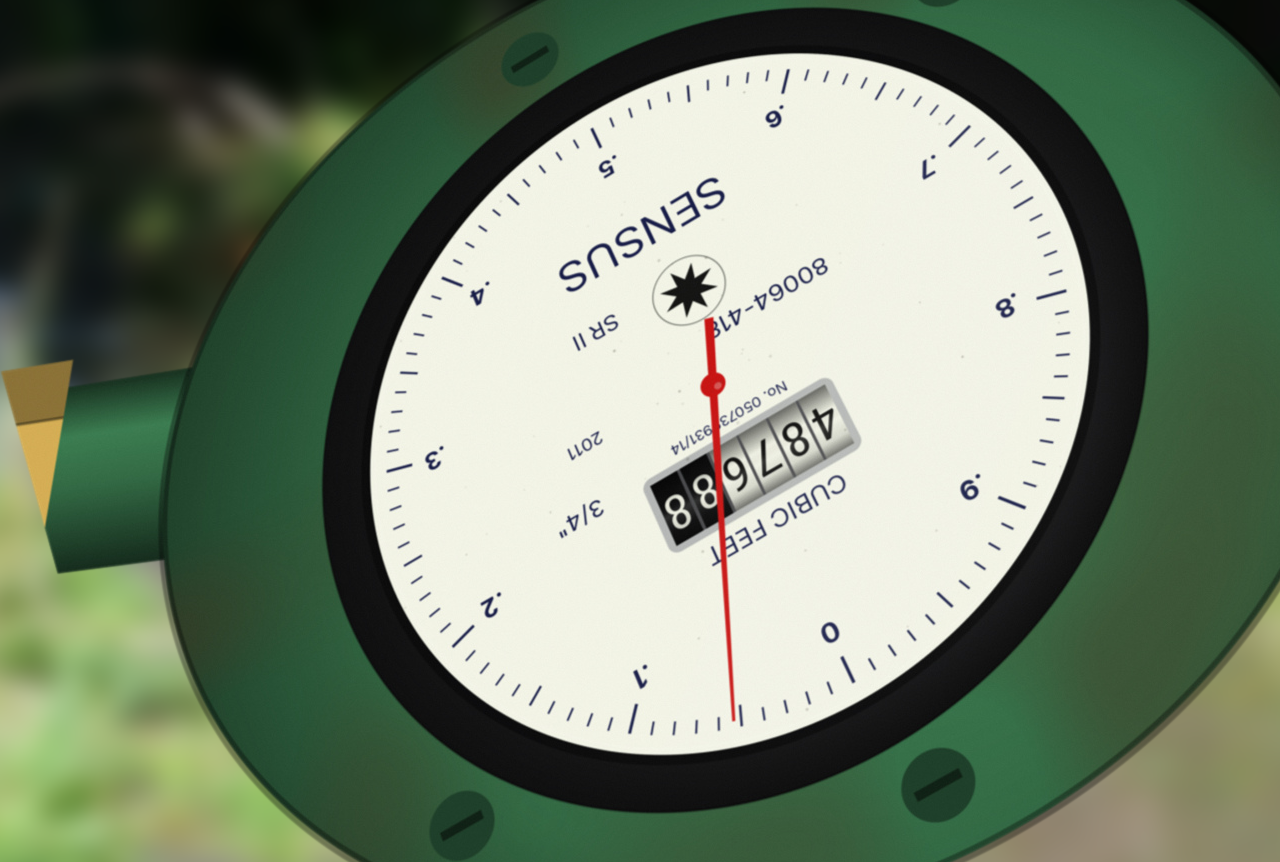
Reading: 487688.05; ft³
